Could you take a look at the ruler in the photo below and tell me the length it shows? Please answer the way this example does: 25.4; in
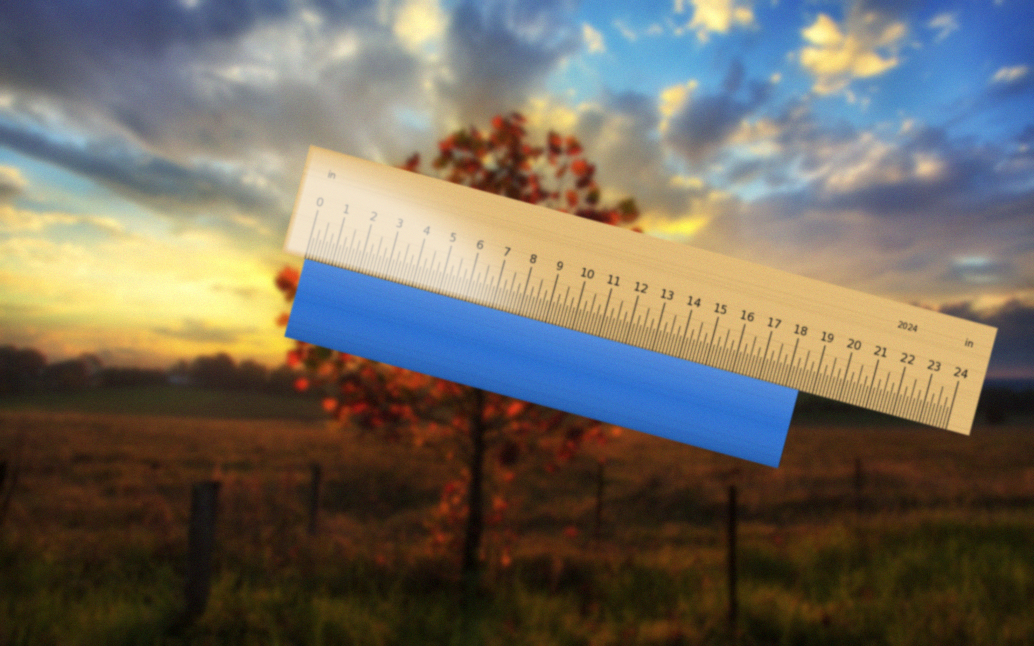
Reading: 18.5; in
